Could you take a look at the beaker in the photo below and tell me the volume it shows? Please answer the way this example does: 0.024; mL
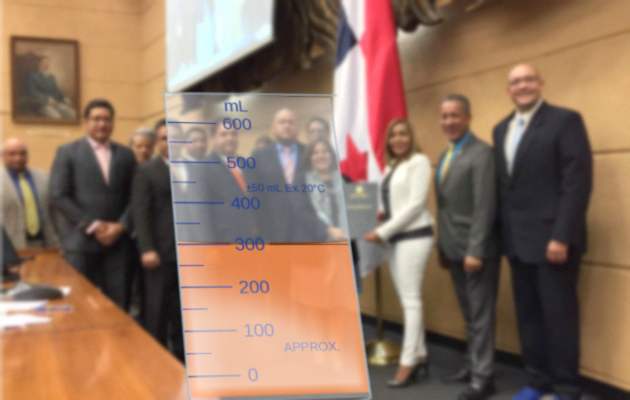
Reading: 300; mL
